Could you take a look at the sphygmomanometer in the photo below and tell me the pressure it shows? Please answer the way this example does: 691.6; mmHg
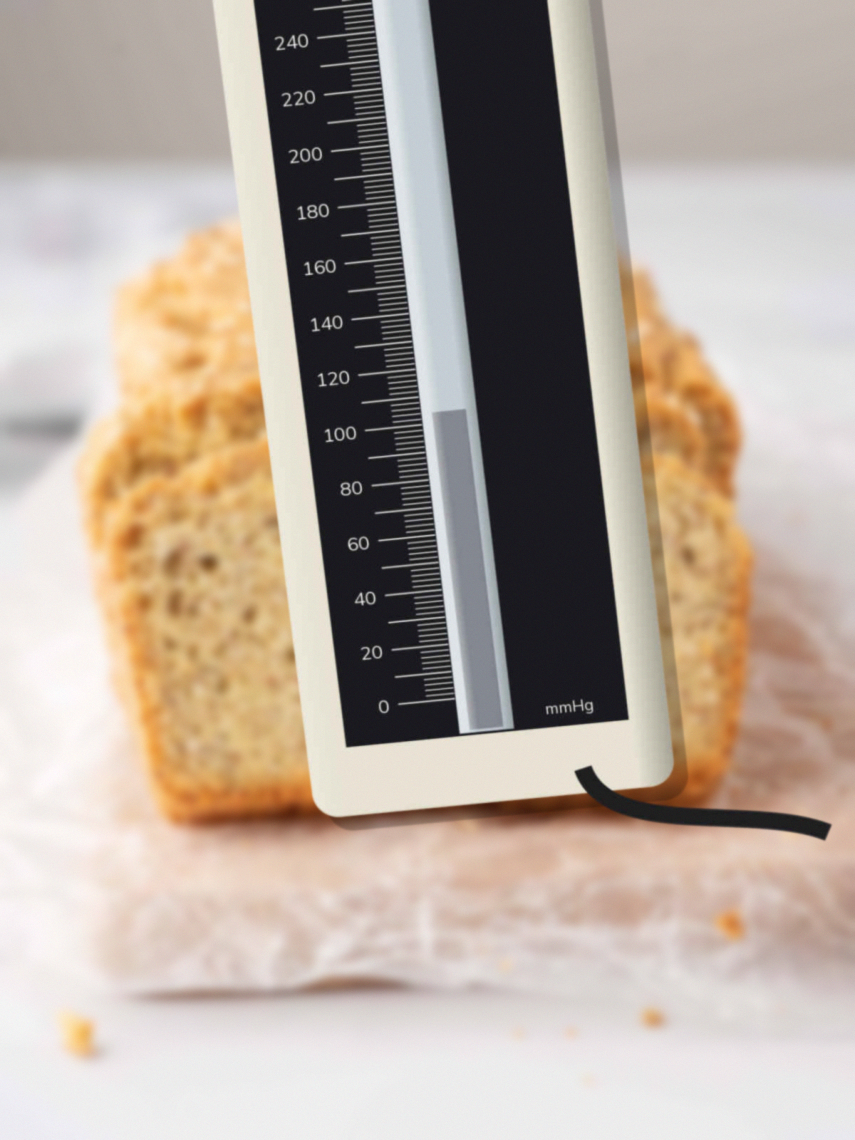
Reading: 104; mmHg
